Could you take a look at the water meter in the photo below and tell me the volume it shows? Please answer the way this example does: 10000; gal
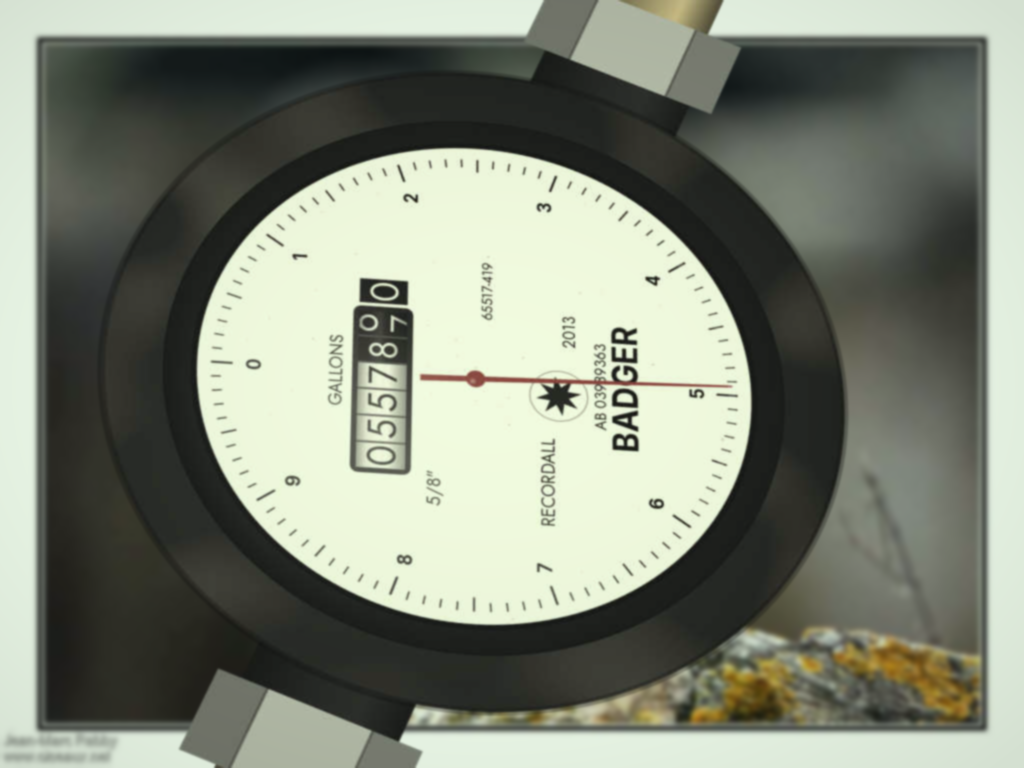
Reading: 557864.9; gal
